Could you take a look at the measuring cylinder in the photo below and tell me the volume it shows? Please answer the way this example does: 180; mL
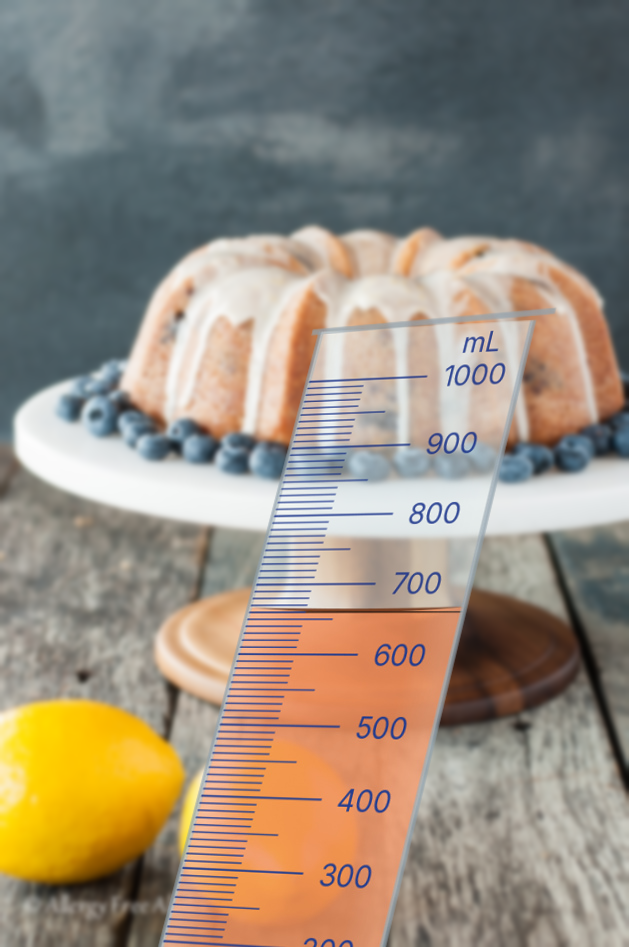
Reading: 660; mL
